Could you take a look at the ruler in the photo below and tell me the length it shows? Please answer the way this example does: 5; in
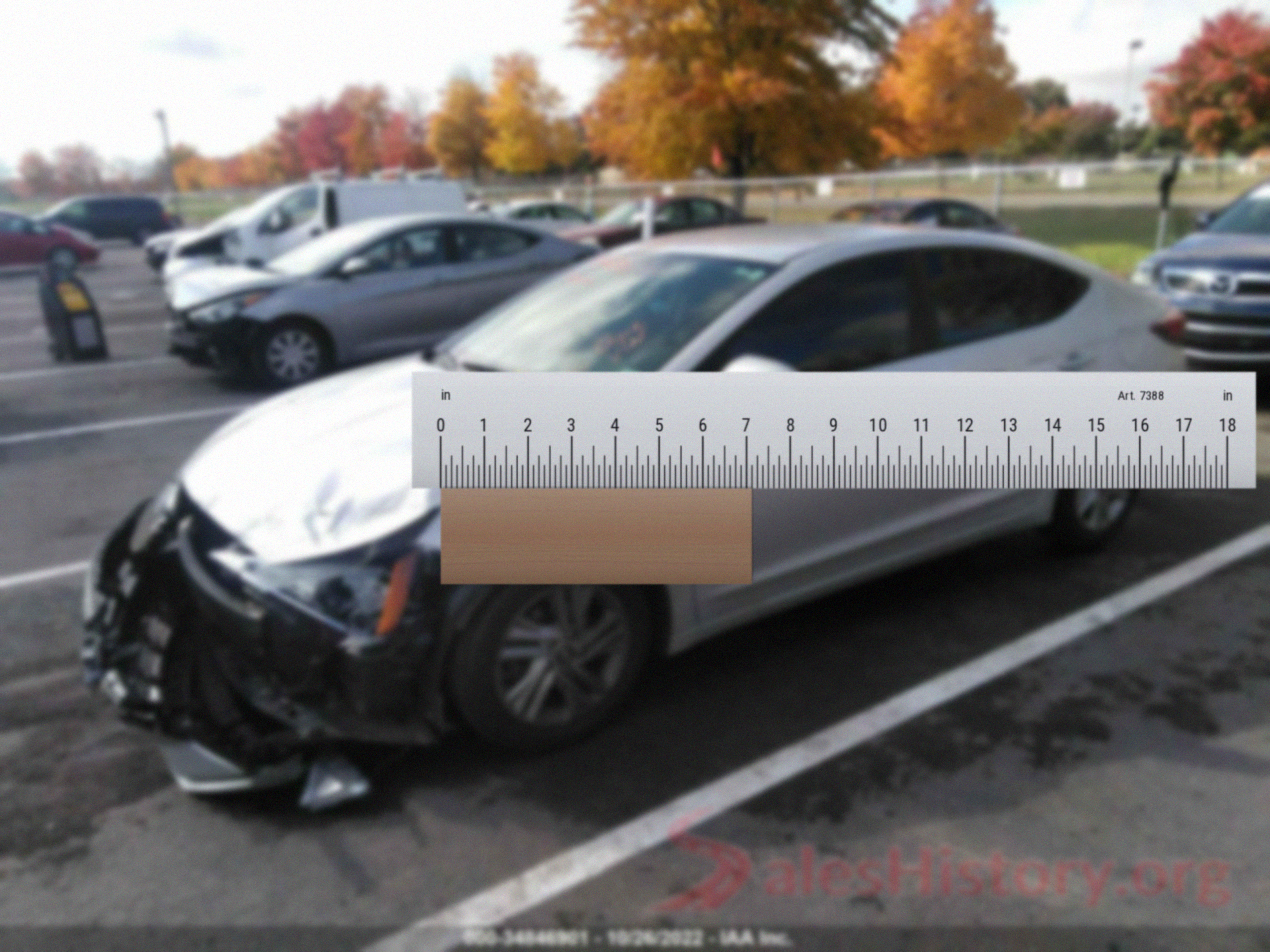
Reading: 7.125; in
